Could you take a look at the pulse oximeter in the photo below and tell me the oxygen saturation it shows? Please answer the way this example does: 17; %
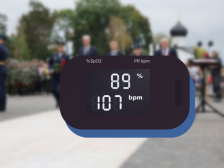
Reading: 89; %
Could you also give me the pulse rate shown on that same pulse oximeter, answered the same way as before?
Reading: 107; bpm
